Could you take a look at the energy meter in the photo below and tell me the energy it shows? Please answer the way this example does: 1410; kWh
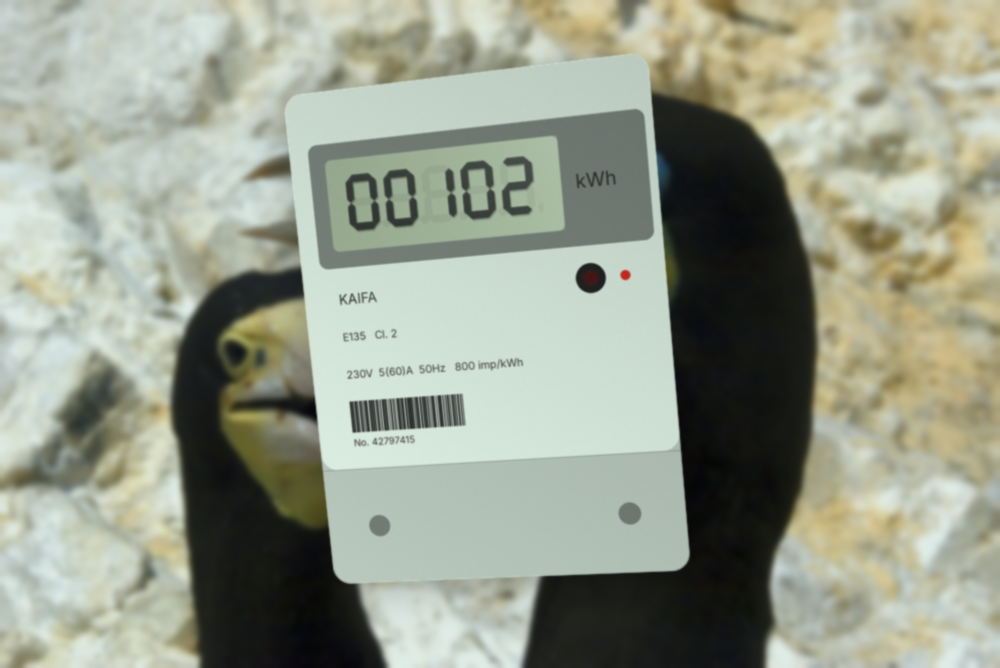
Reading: 102; kWh
